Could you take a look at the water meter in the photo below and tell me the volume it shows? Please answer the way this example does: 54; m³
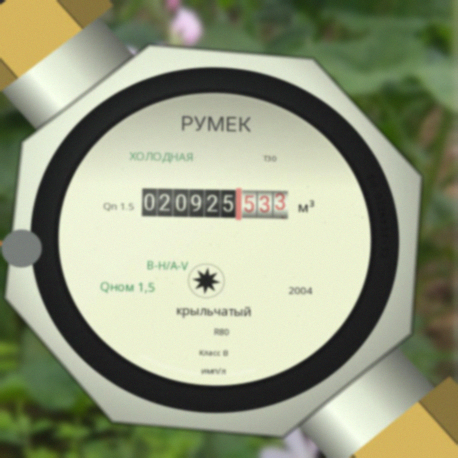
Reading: 20925.533; m³
